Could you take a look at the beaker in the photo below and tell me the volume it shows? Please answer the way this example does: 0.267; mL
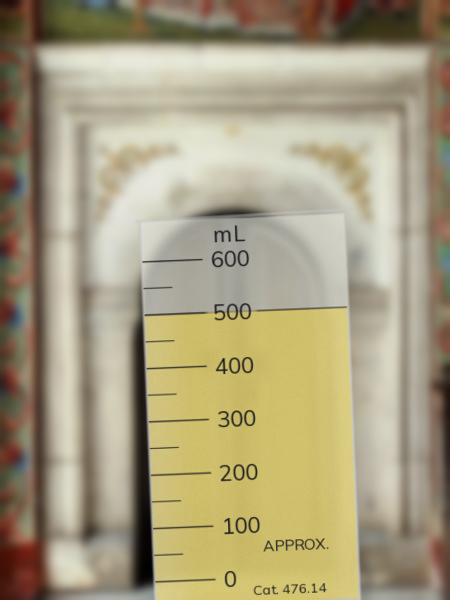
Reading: 500; mL
